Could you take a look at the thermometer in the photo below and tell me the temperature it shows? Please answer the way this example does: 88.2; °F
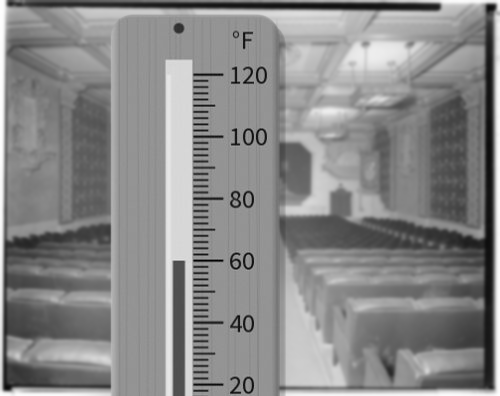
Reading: 60; °F
